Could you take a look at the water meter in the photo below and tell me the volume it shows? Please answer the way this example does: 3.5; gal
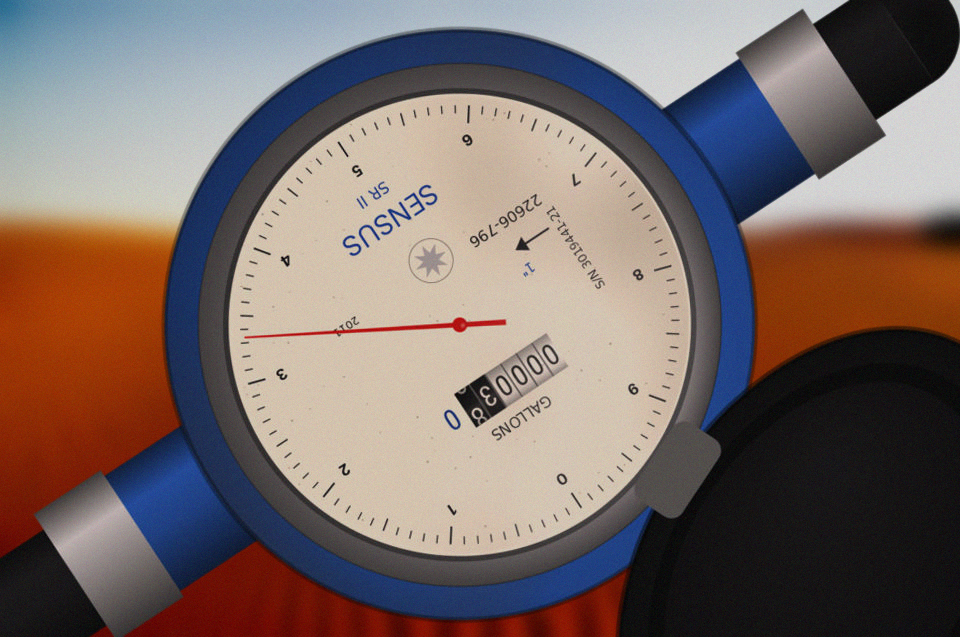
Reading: 383.3; gal
